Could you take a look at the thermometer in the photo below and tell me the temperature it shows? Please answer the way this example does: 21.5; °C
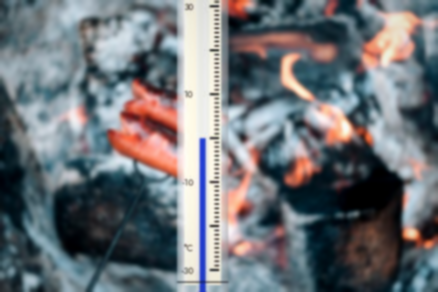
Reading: 0; °C
